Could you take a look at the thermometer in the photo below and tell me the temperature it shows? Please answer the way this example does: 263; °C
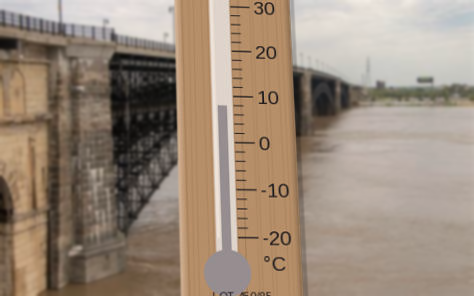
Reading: 8; °C
